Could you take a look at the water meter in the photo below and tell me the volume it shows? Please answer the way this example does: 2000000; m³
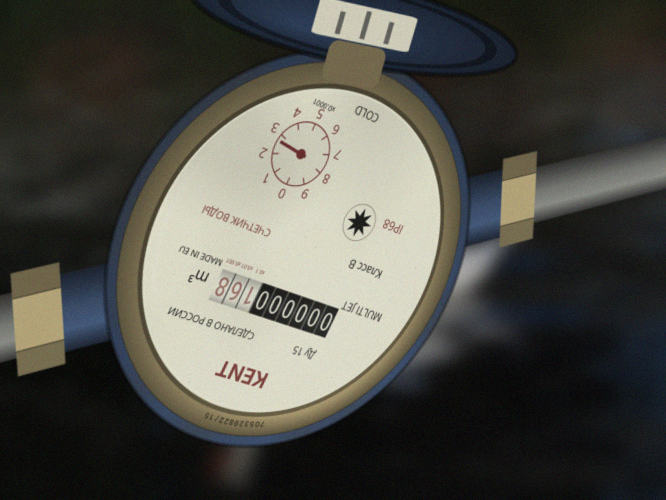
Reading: 0.1682; m³
